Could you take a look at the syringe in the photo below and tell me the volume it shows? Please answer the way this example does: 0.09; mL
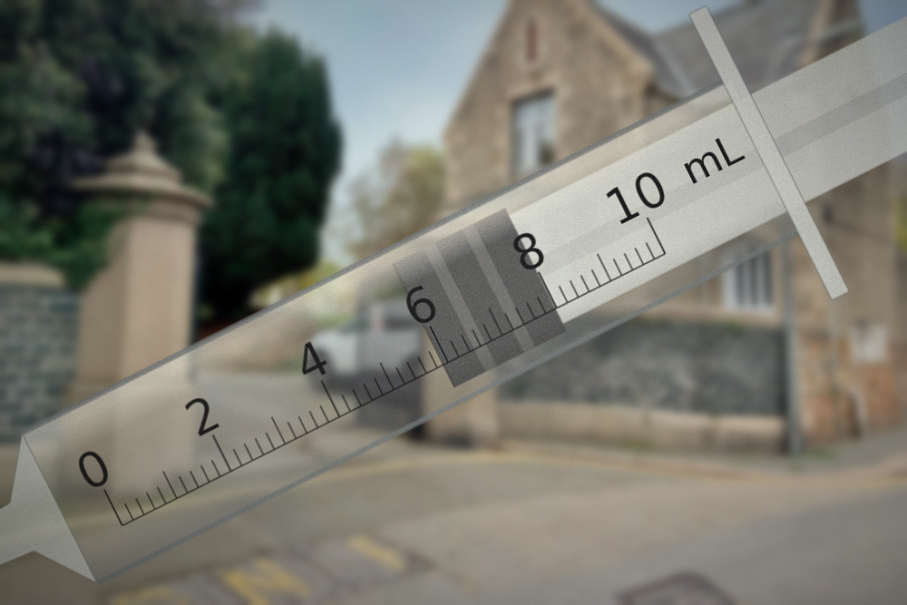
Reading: 5.9; mL
